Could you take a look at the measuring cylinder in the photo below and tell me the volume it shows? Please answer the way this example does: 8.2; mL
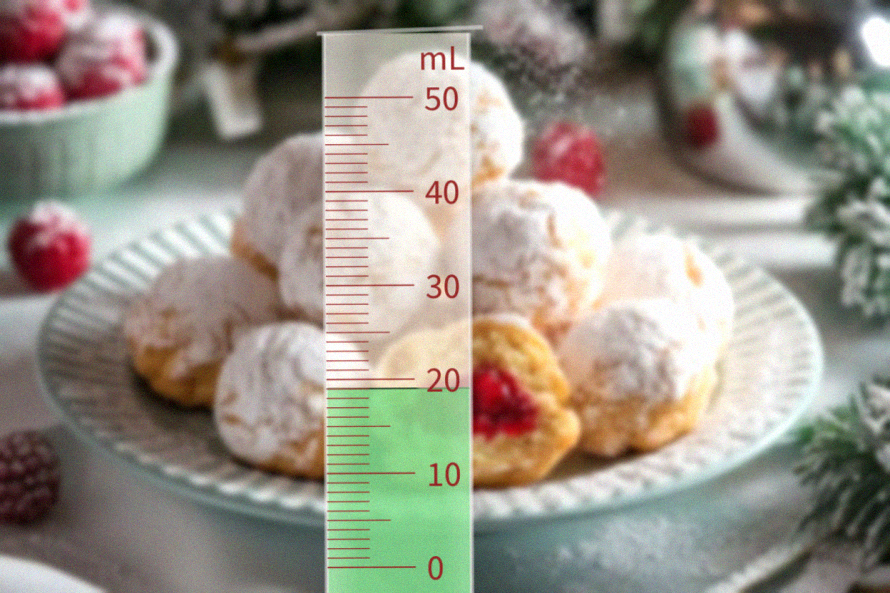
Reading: 19; mL
